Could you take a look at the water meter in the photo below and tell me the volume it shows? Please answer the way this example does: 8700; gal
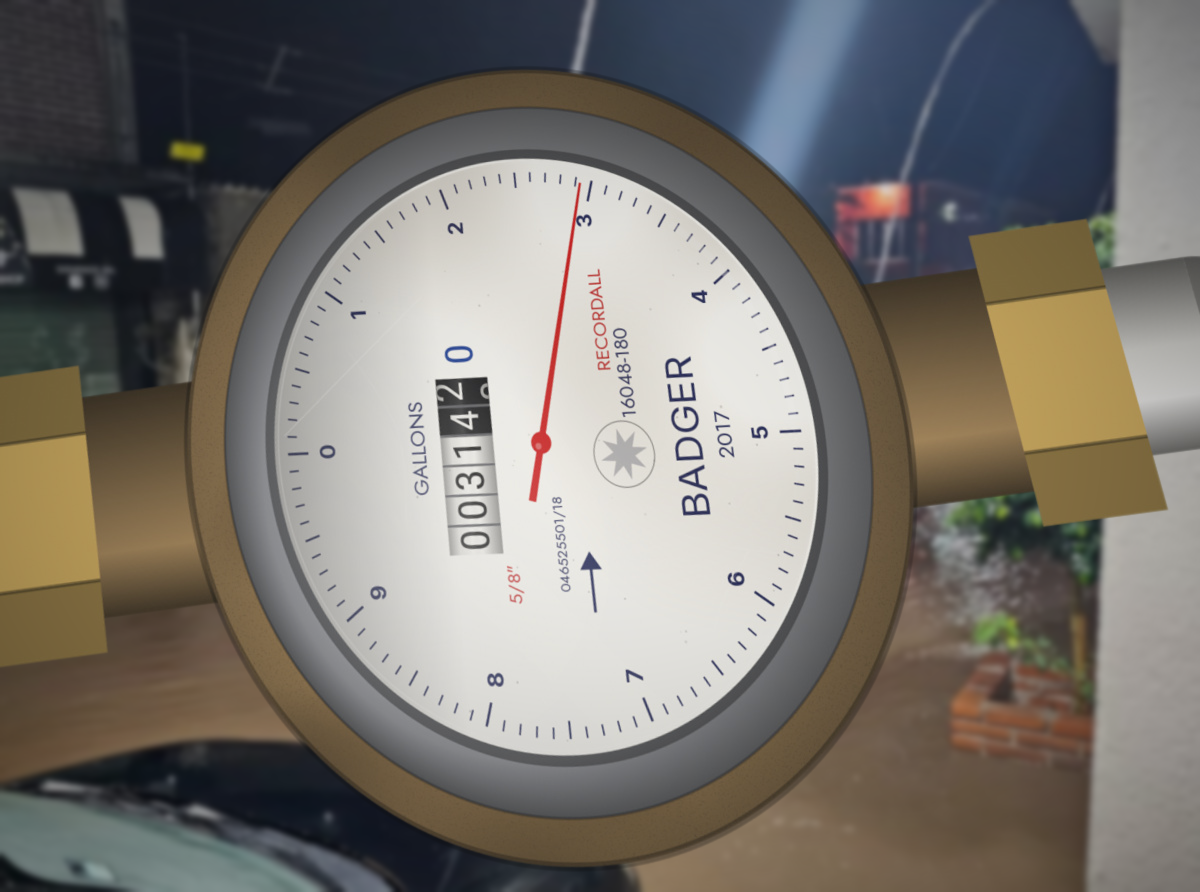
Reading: 31422.9; gal
